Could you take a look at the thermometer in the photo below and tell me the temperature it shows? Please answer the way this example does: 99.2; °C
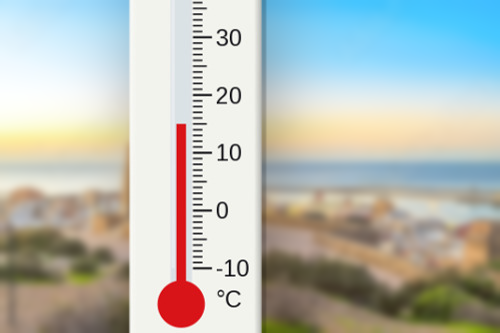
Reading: 15; °C
